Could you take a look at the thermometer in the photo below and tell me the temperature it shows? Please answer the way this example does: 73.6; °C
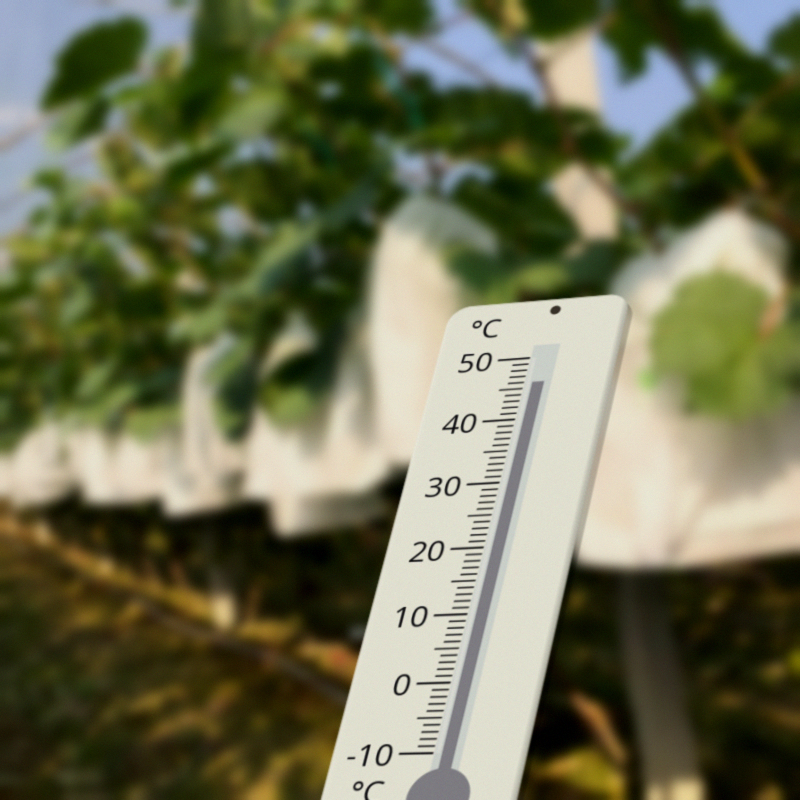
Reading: 46; °C
